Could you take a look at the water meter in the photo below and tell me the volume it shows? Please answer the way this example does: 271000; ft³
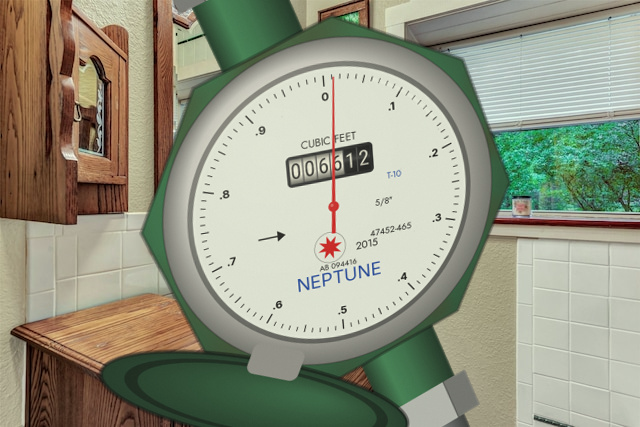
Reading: 6612.01; ft³
